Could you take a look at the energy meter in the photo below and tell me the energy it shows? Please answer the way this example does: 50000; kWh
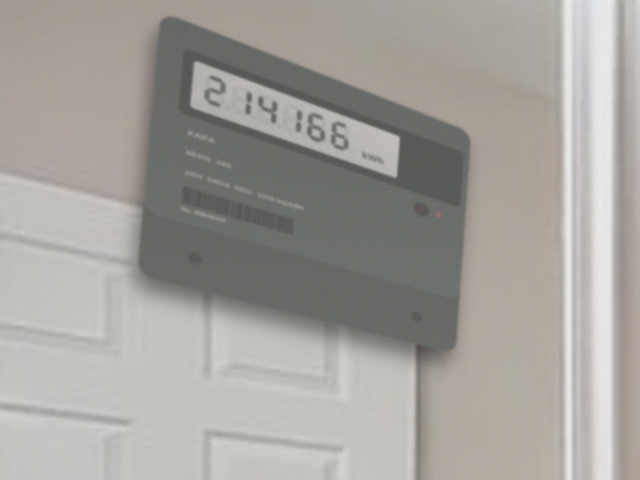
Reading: 214166; kWh
